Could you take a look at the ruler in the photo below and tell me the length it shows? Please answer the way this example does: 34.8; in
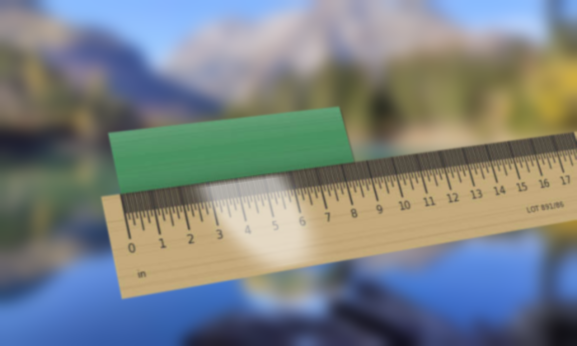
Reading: 8.5; in
